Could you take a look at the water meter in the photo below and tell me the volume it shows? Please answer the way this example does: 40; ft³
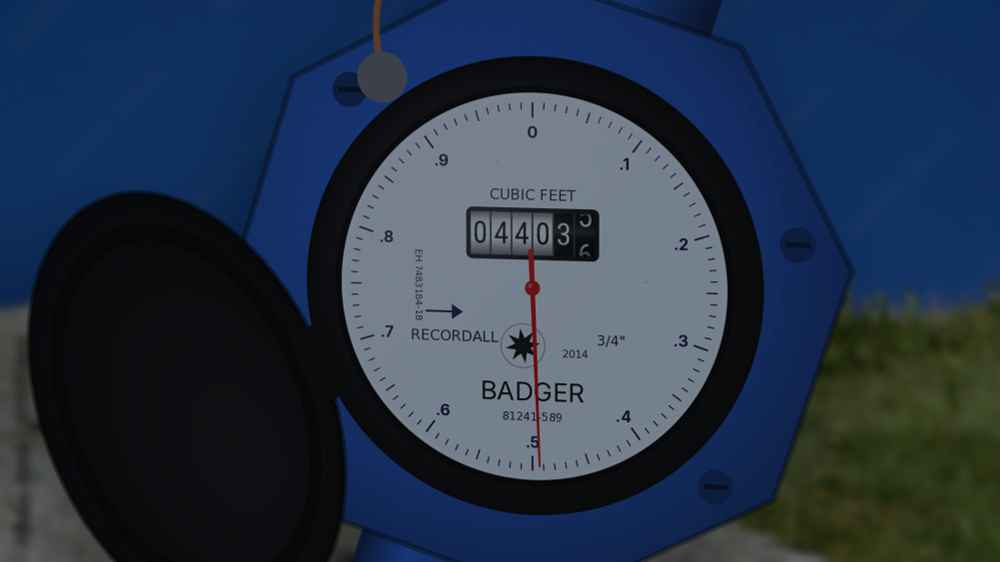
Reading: 44035.49; ft³
